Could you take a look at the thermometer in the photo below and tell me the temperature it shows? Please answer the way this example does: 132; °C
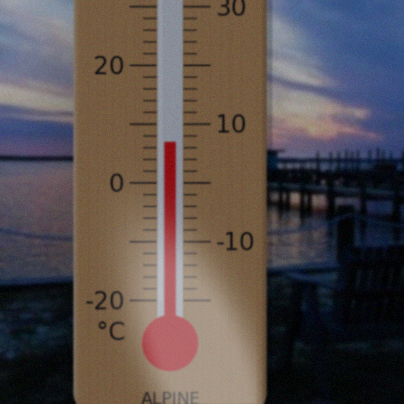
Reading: 7; °C
